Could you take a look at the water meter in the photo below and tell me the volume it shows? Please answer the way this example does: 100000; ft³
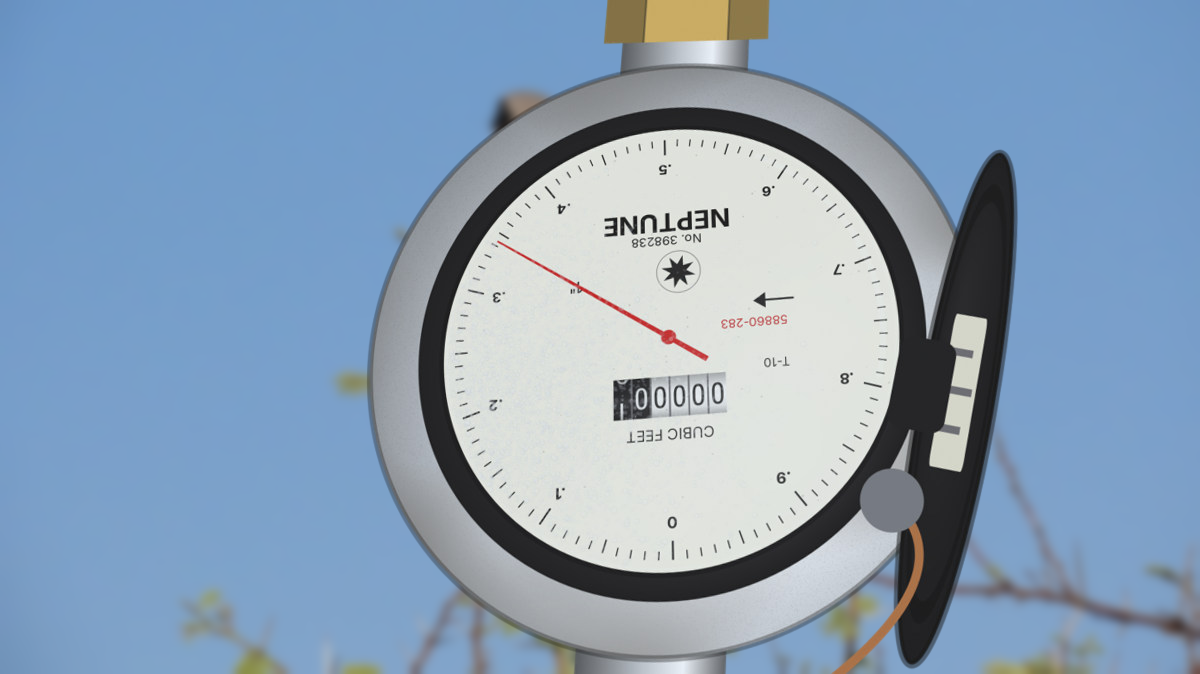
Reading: 1.34; ft³
